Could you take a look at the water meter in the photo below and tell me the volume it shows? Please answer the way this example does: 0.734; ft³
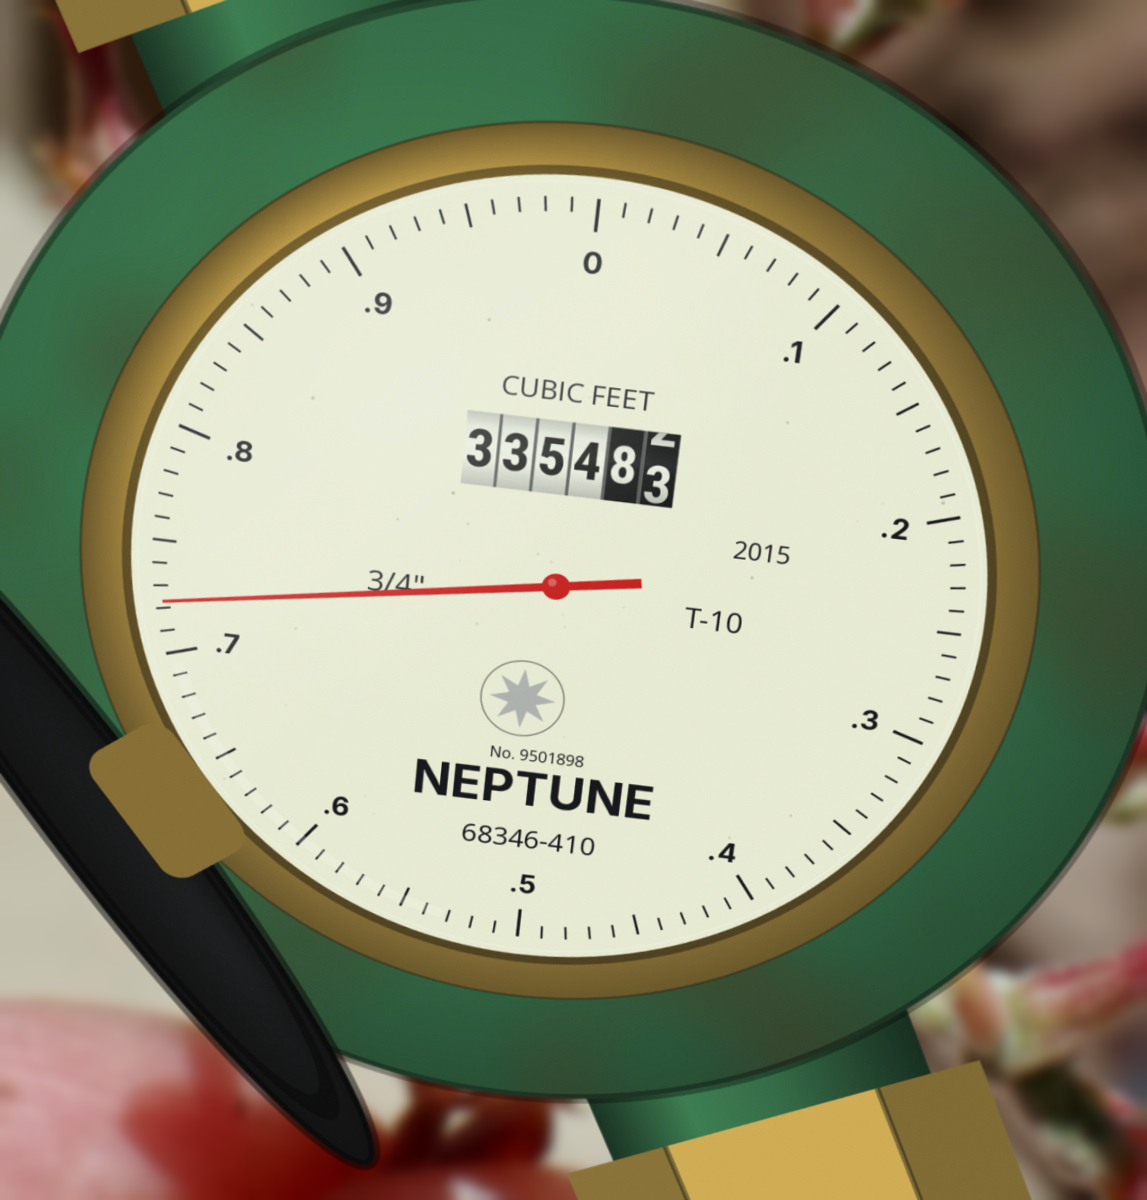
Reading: 335482.72; ft³
